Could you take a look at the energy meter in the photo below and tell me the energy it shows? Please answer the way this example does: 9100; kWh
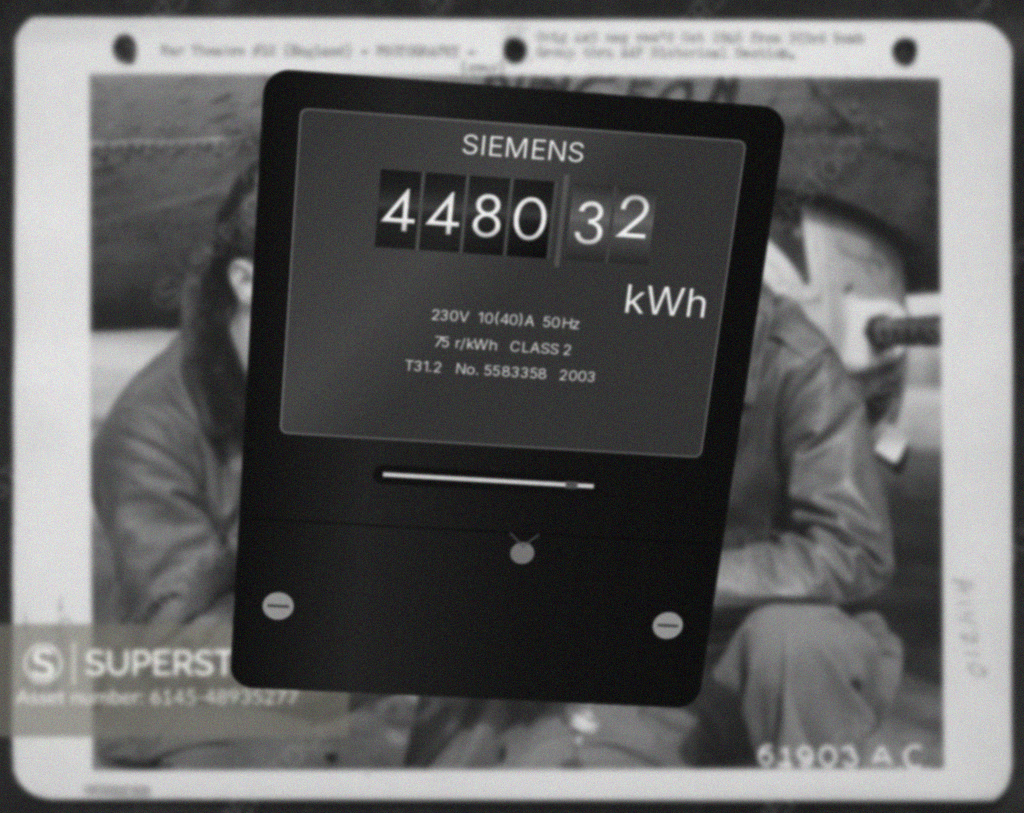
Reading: 4480.32; kWh
